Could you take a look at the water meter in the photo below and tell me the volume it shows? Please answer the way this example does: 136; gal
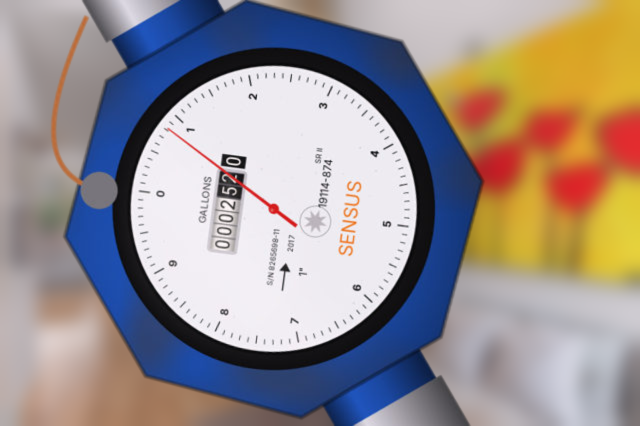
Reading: 2520.8; gal
